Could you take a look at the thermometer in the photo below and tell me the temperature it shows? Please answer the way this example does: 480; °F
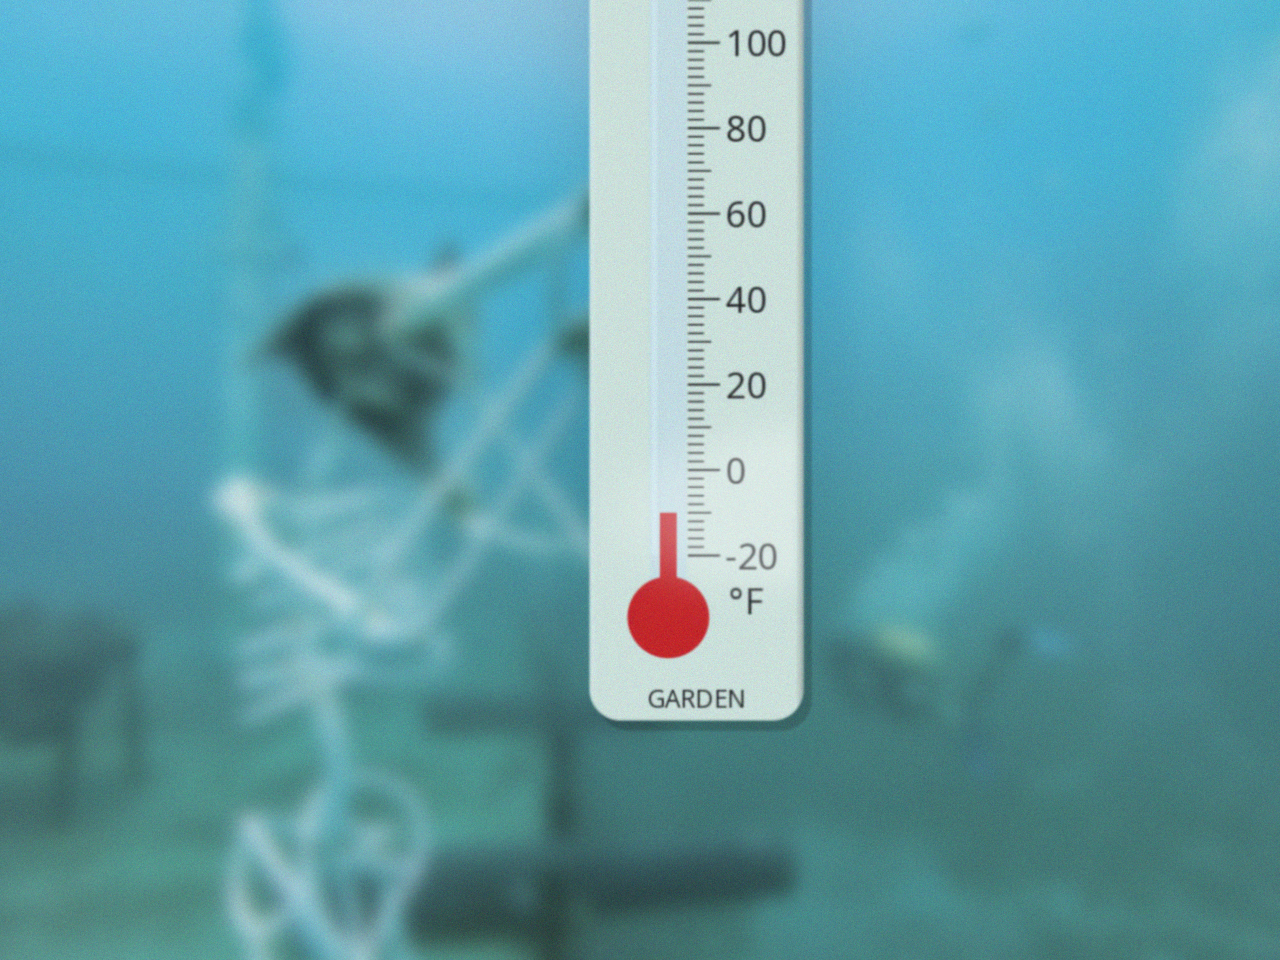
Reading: -10; °F
